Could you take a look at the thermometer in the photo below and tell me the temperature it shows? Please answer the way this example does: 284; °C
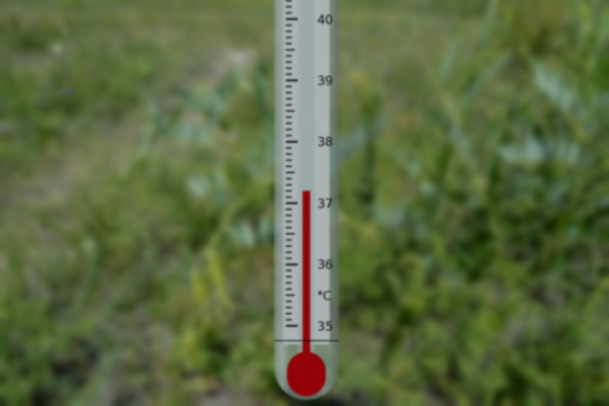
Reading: 37.2; °C
